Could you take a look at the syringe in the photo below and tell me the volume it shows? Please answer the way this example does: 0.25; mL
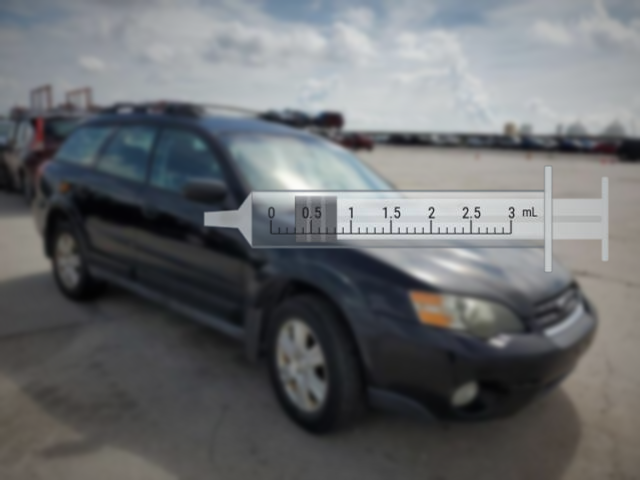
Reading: 0.3; mL
